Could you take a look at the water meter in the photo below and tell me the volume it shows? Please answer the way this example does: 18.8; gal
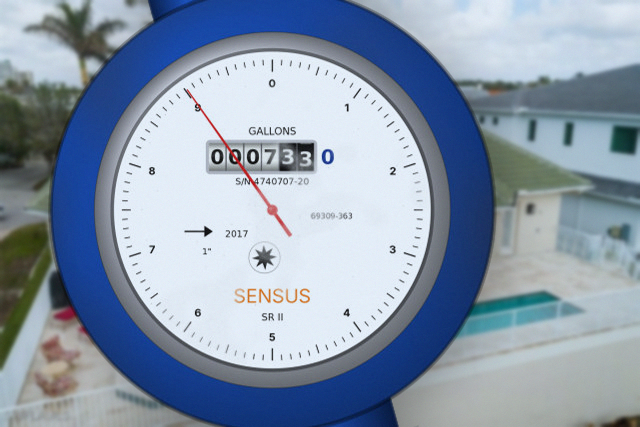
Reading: 7329.0; gal
